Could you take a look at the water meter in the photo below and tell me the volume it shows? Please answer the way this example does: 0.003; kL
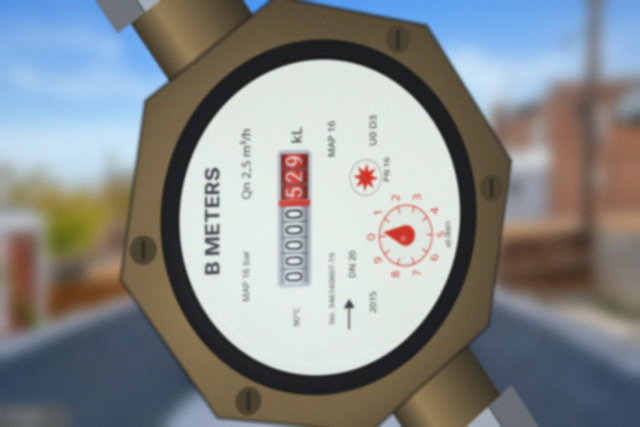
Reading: 0.5290; kL
